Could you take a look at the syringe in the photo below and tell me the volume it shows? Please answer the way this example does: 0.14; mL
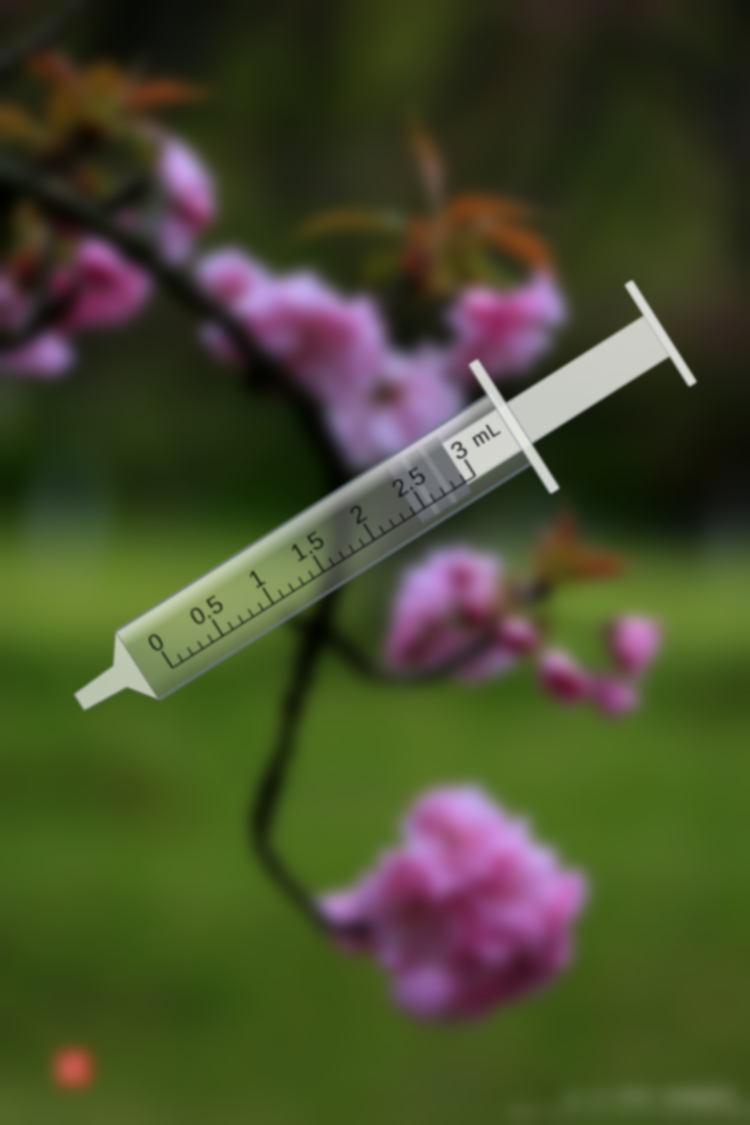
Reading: 2.4; mL
